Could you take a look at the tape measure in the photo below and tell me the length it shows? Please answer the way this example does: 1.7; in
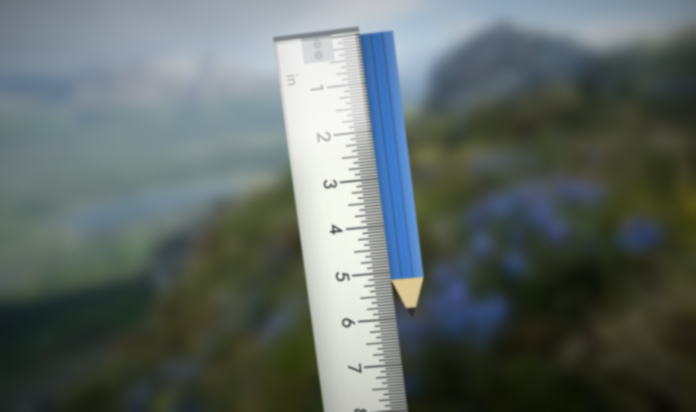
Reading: 6; in
